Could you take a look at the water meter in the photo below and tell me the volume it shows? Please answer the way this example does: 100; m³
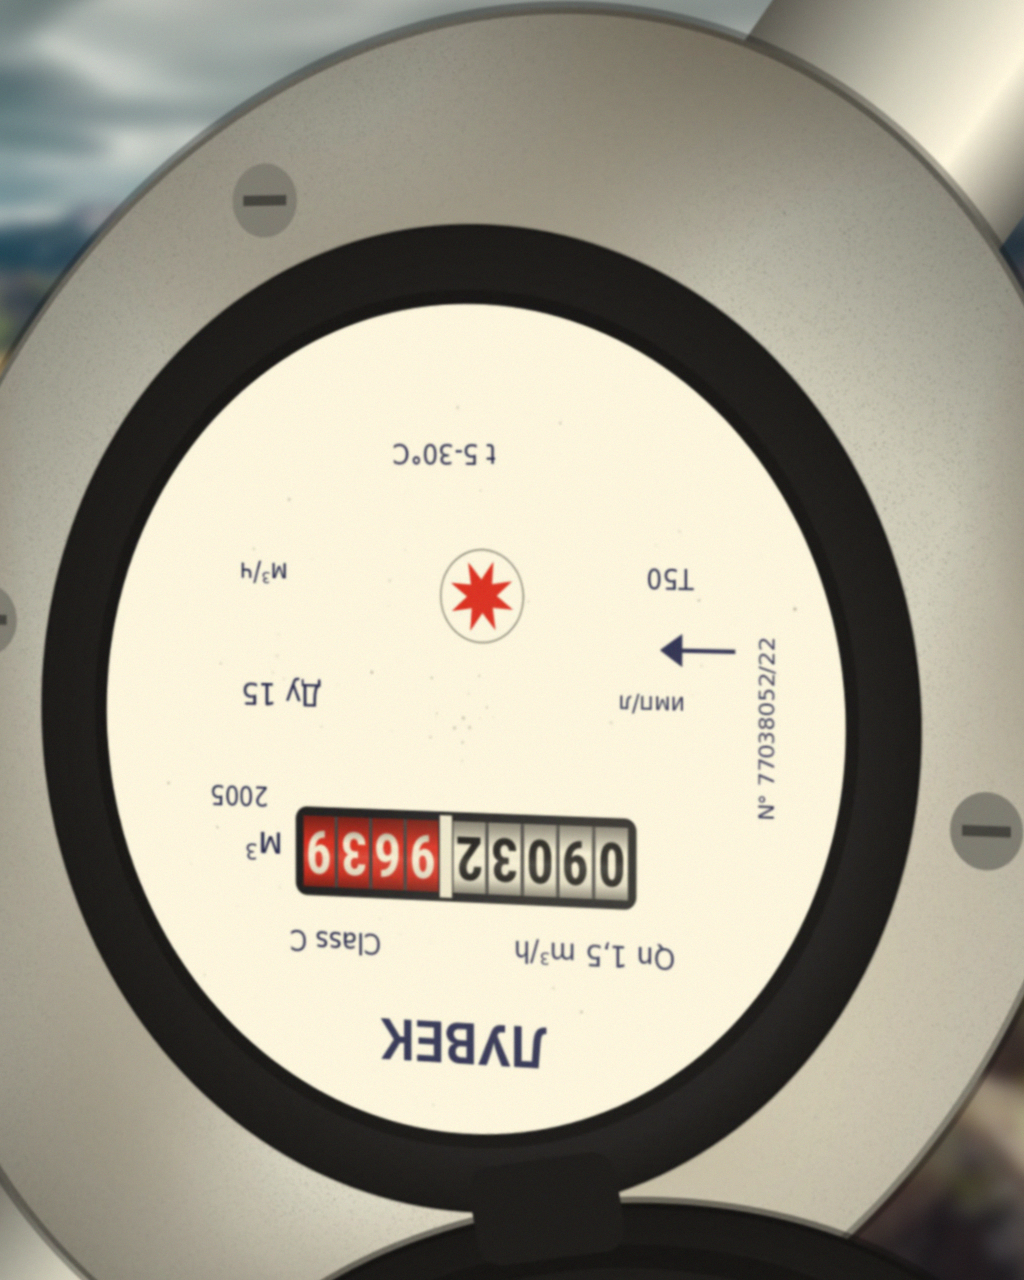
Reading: 9032.9639; m³
